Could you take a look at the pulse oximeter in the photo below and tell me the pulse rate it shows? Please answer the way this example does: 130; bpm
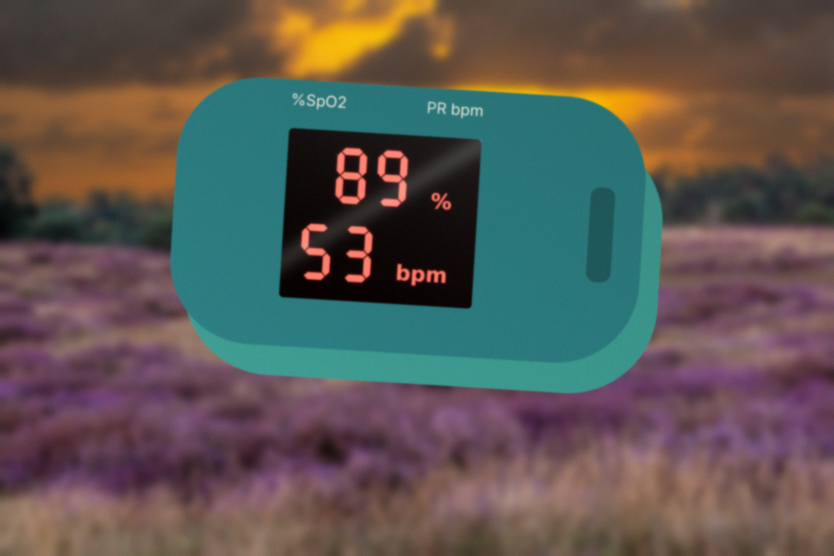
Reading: 53; bpm
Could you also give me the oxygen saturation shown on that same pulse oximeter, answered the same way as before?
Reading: 89; %
